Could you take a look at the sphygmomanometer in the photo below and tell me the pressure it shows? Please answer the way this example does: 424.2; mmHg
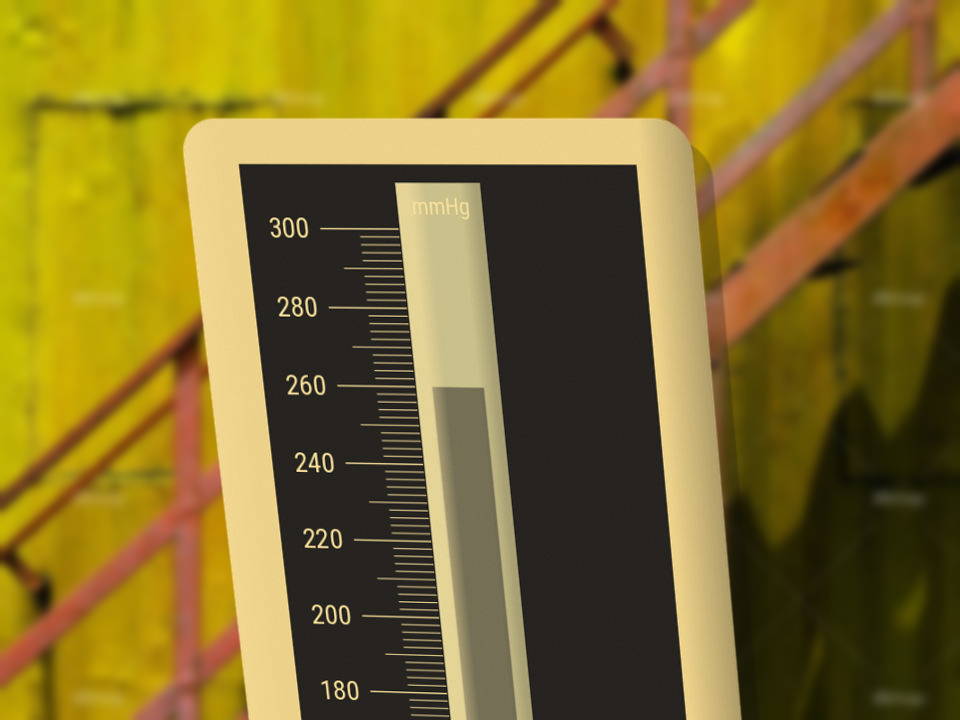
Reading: 260; mmHg
